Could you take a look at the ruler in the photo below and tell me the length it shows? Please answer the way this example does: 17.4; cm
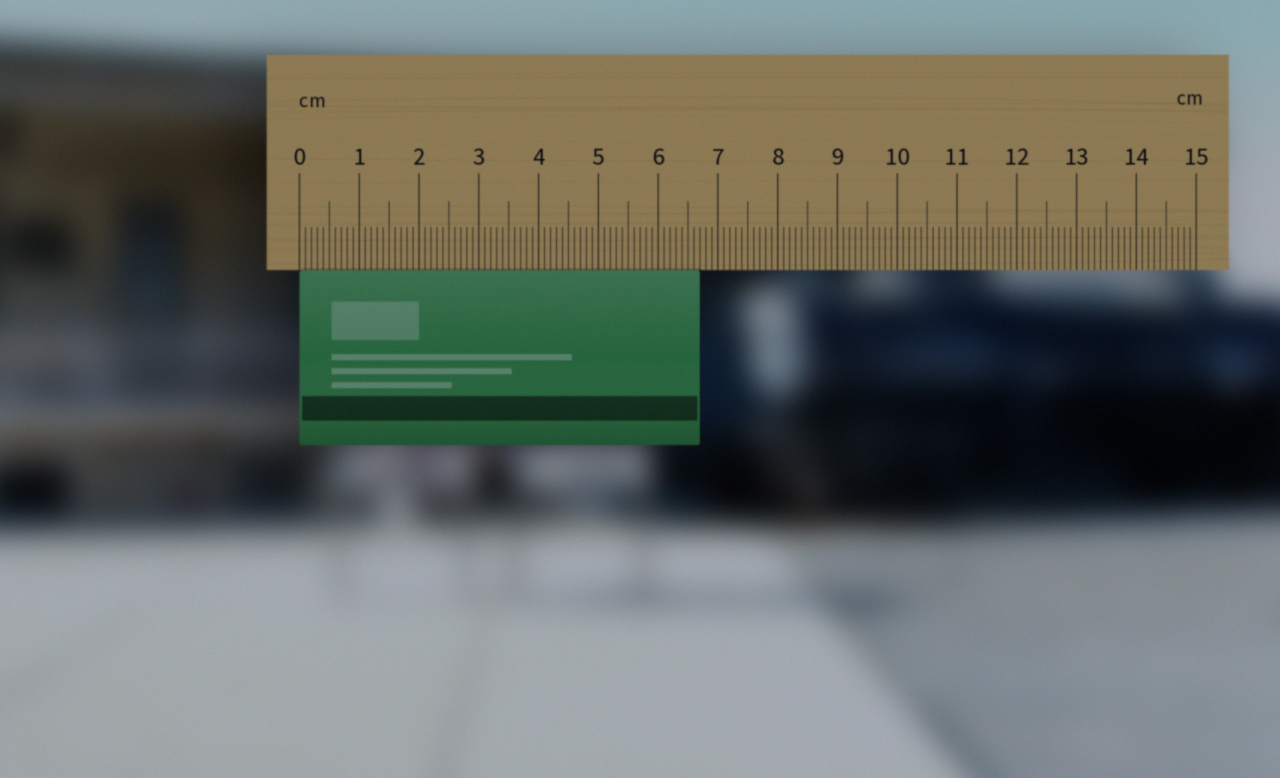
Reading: 6.7; cm
